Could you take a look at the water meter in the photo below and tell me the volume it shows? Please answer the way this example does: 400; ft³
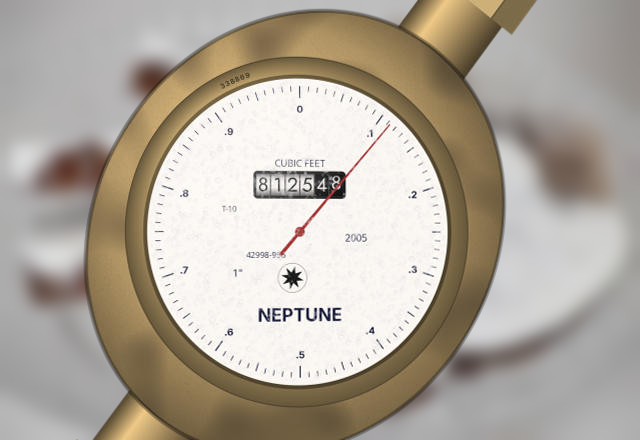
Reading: 812548.11; ft³
